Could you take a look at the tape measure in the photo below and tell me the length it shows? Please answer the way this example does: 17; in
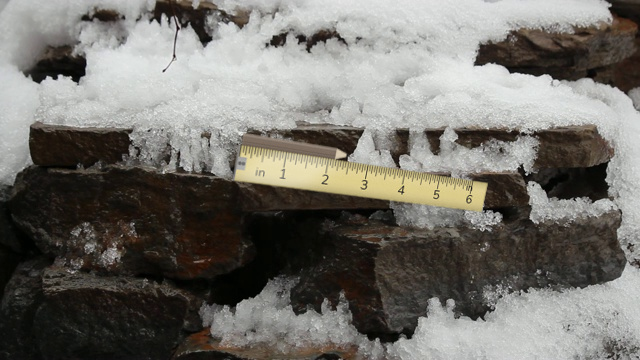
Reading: 2.5; in
